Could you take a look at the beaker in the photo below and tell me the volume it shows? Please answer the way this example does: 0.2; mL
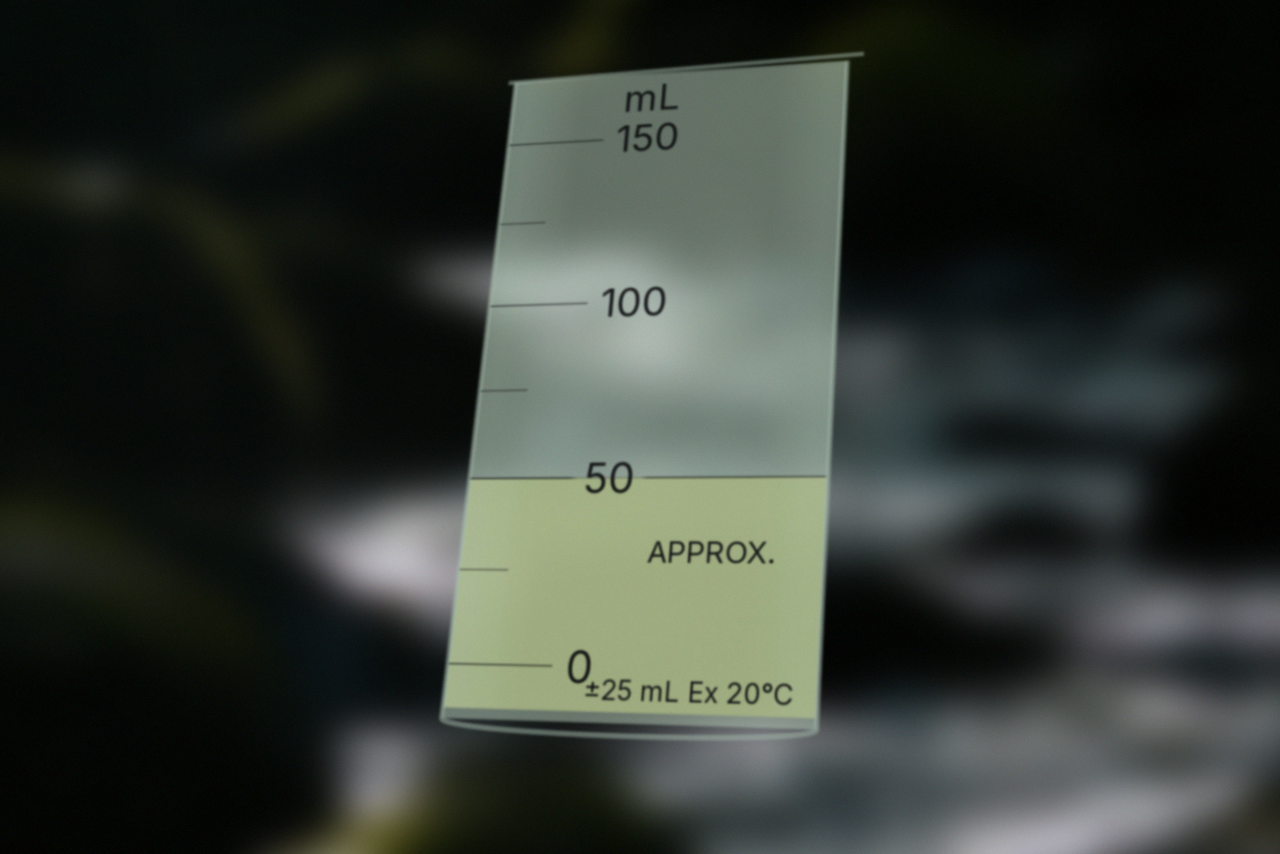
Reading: 50; mL
